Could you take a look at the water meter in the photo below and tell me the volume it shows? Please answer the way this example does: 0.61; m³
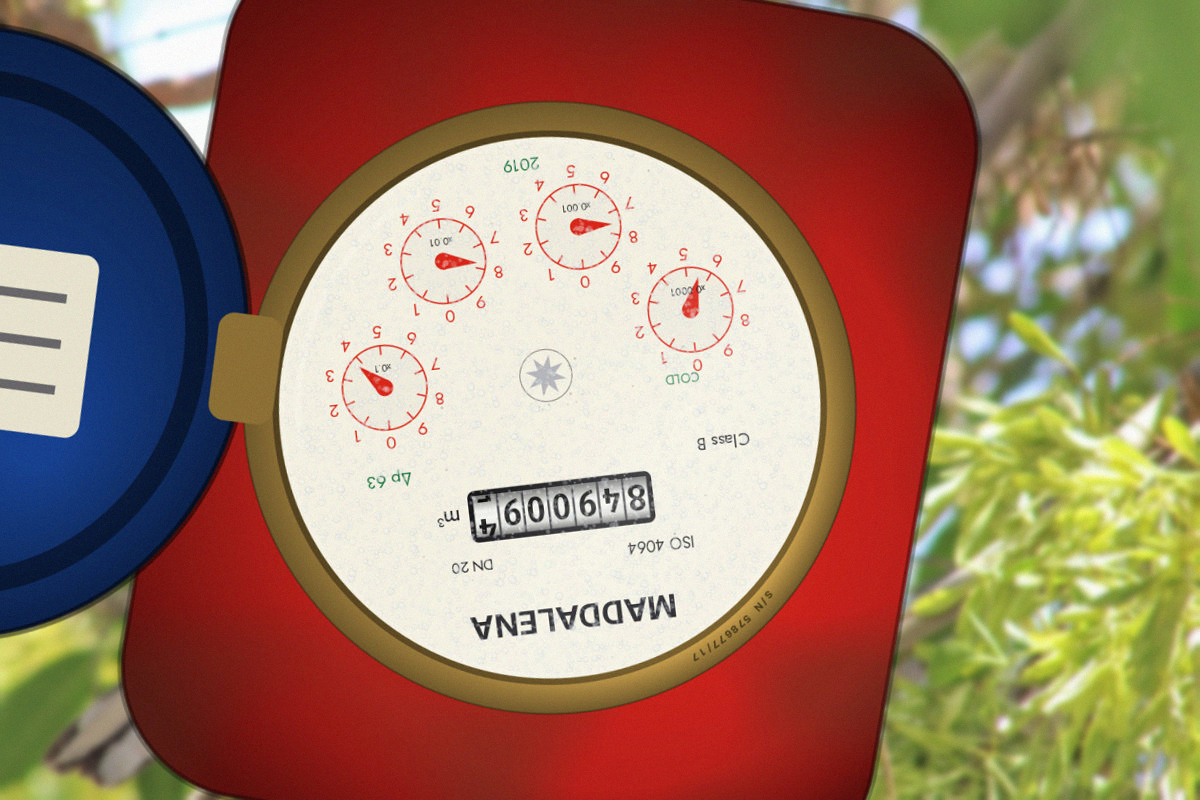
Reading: 8490094.3775; m³
